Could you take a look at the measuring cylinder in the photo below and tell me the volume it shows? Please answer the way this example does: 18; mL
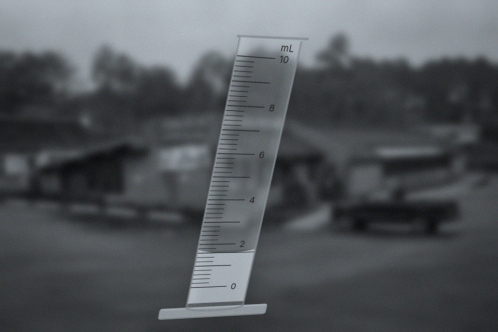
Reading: 1.6; mL
